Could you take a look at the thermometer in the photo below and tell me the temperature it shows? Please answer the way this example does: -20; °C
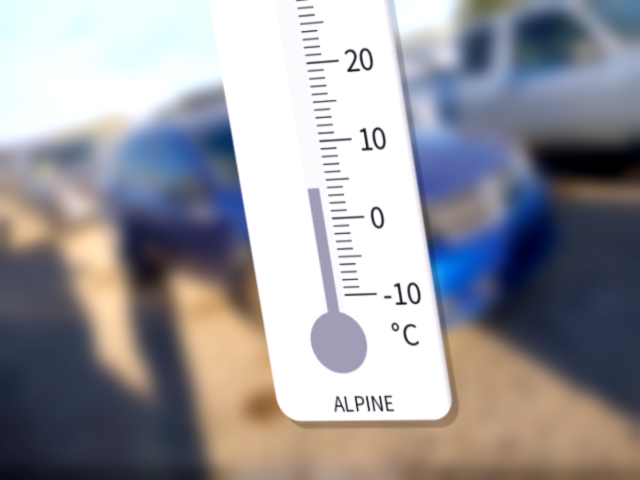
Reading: 4; °C
